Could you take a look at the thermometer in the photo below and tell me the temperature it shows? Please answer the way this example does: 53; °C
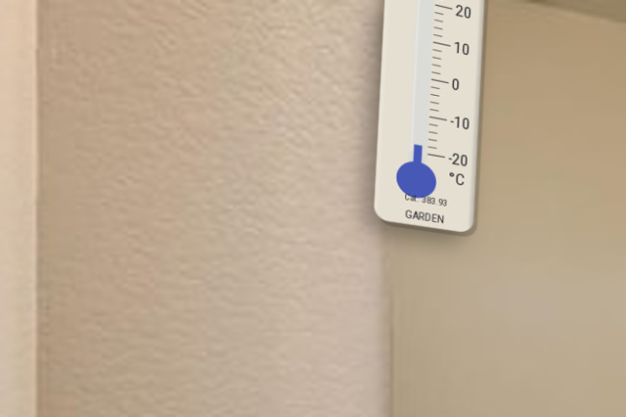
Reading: -18; °C
